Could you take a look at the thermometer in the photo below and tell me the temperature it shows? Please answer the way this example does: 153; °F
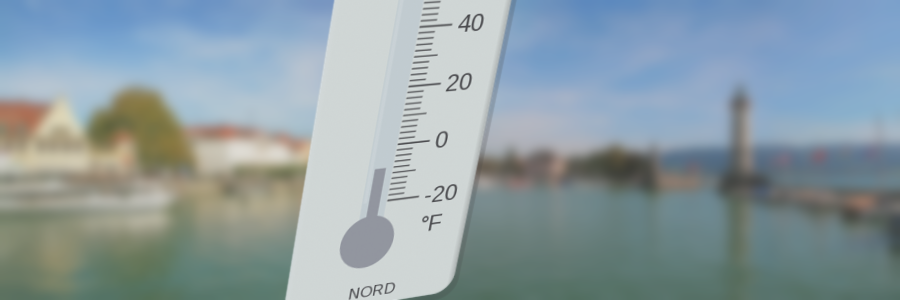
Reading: -8; °F
